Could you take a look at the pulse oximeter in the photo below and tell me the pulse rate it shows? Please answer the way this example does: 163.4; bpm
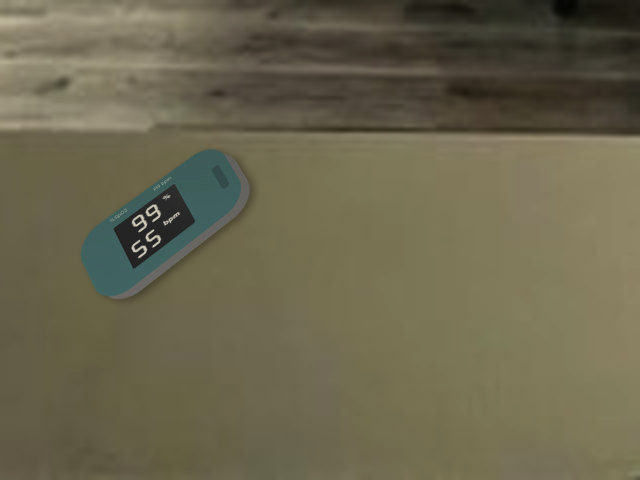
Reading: 55; bpm
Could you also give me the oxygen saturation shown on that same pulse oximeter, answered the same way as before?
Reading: 99; %
